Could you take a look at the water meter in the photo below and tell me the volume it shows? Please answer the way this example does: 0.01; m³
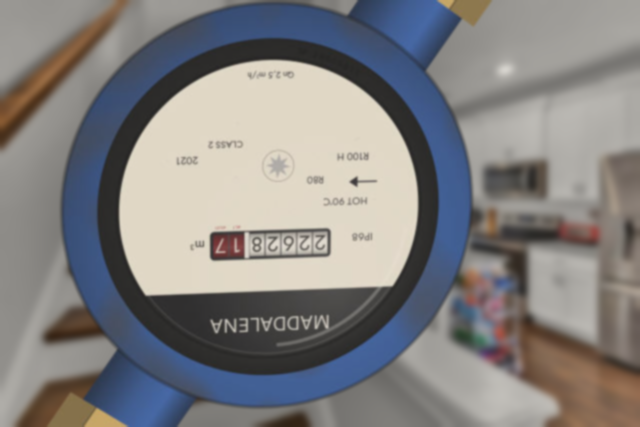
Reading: 22628.17; m³
